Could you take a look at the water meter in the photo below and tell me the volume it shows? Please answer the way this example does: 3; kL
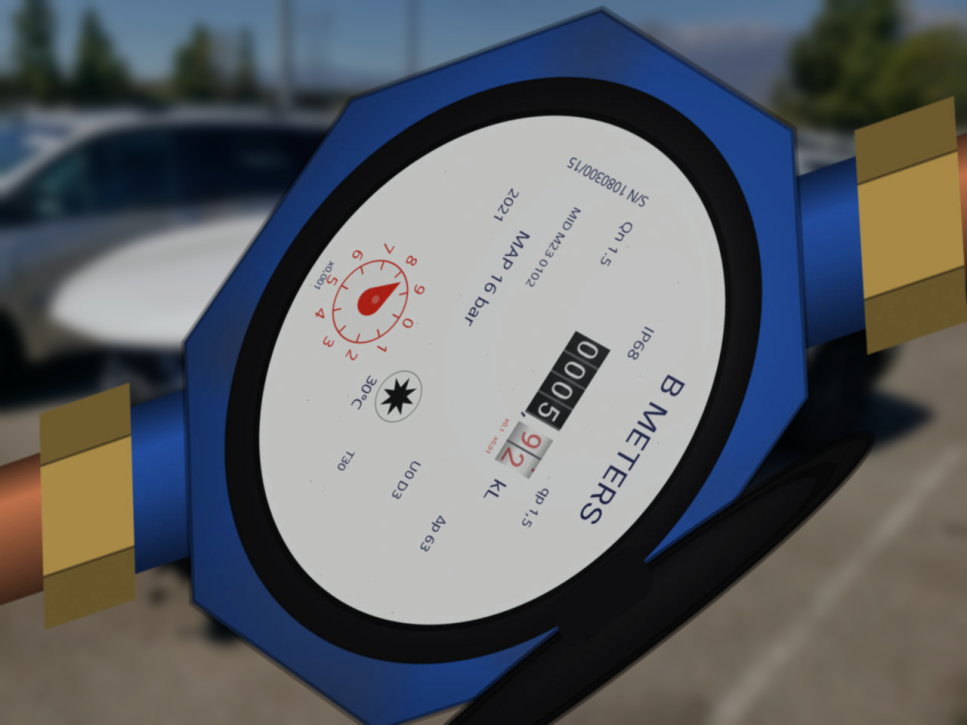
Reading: 5.918; kL
